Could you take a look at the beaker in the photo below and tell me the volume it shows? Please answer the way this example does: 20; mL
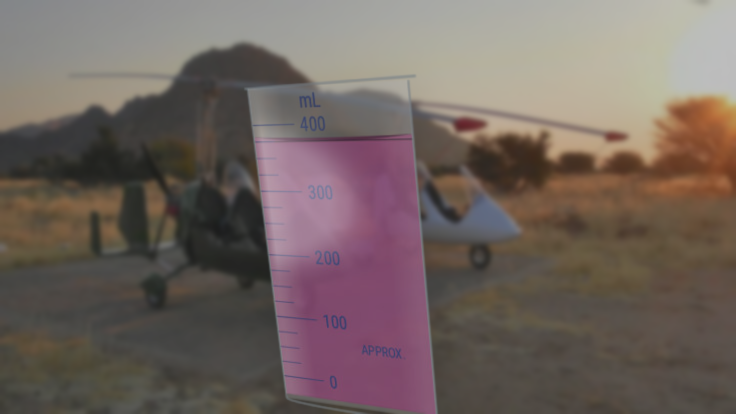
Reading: 375; mL
